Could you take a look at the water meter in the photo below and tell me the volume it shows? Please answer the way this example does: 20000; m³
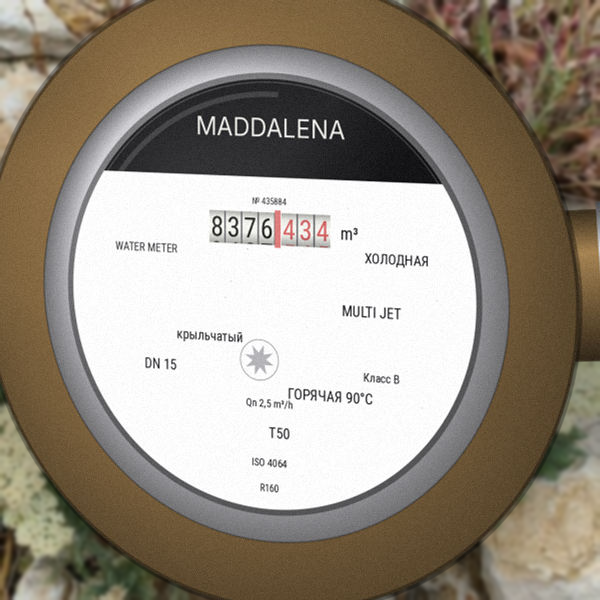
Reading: 8376.434; m³
